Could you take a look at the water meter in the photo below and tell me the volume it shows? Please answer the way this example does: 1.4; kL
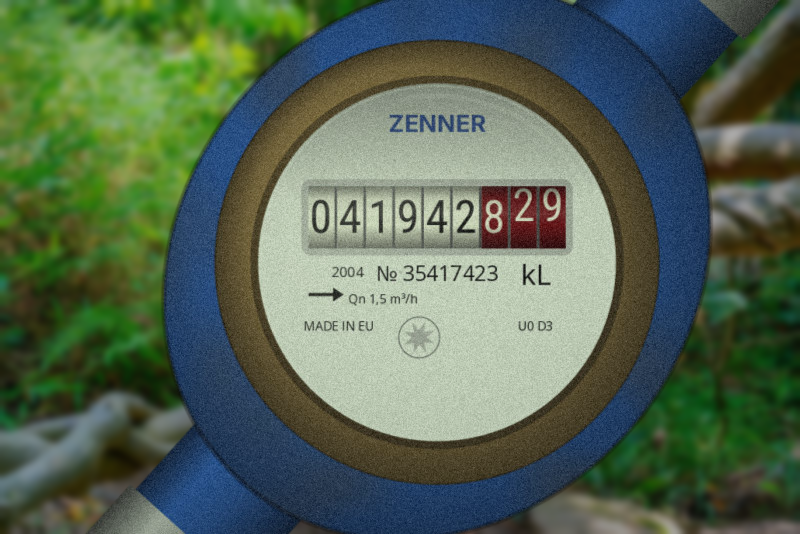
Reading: 41942.829; kL
